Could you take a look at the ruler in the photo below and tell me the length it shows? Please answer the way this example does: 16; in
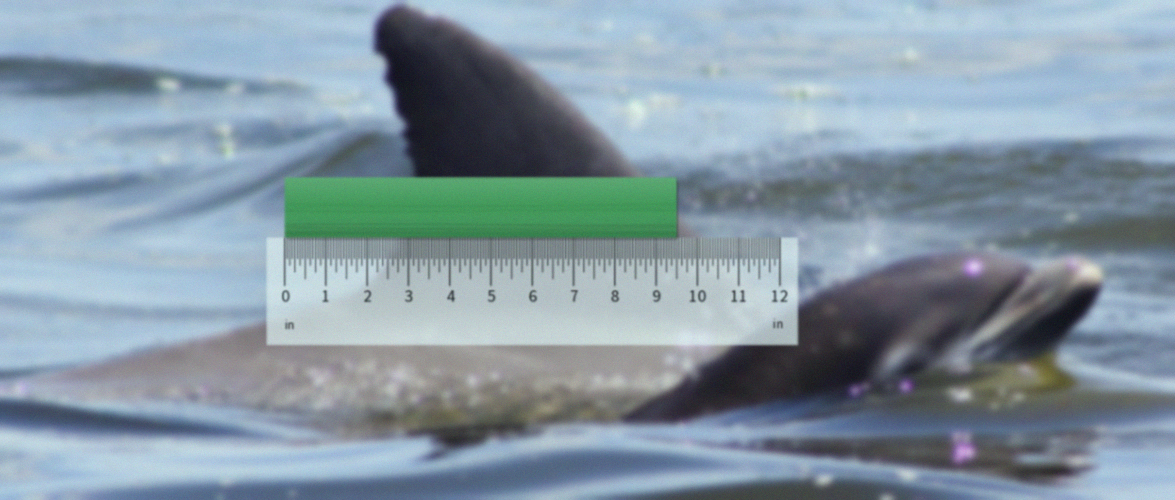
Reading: 9.5; in
